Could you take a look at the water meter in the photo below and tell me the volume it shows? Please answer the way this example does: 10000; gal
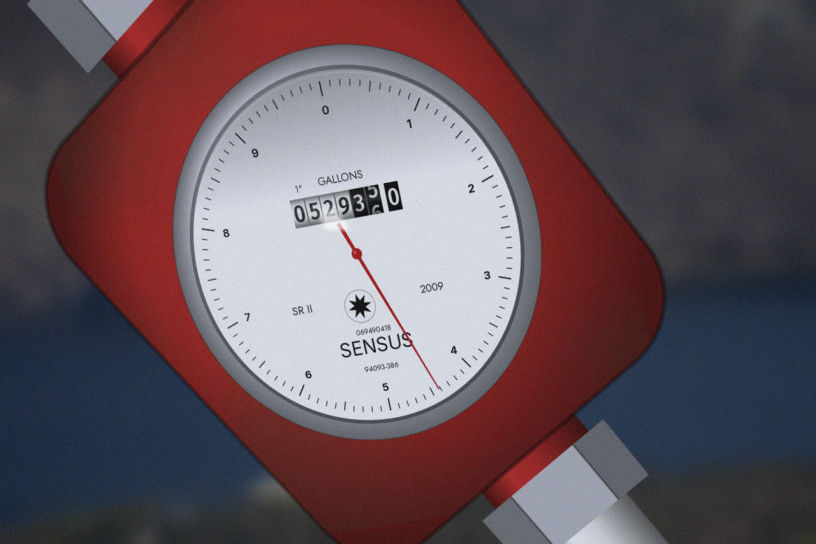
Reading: 529354.4; gal
